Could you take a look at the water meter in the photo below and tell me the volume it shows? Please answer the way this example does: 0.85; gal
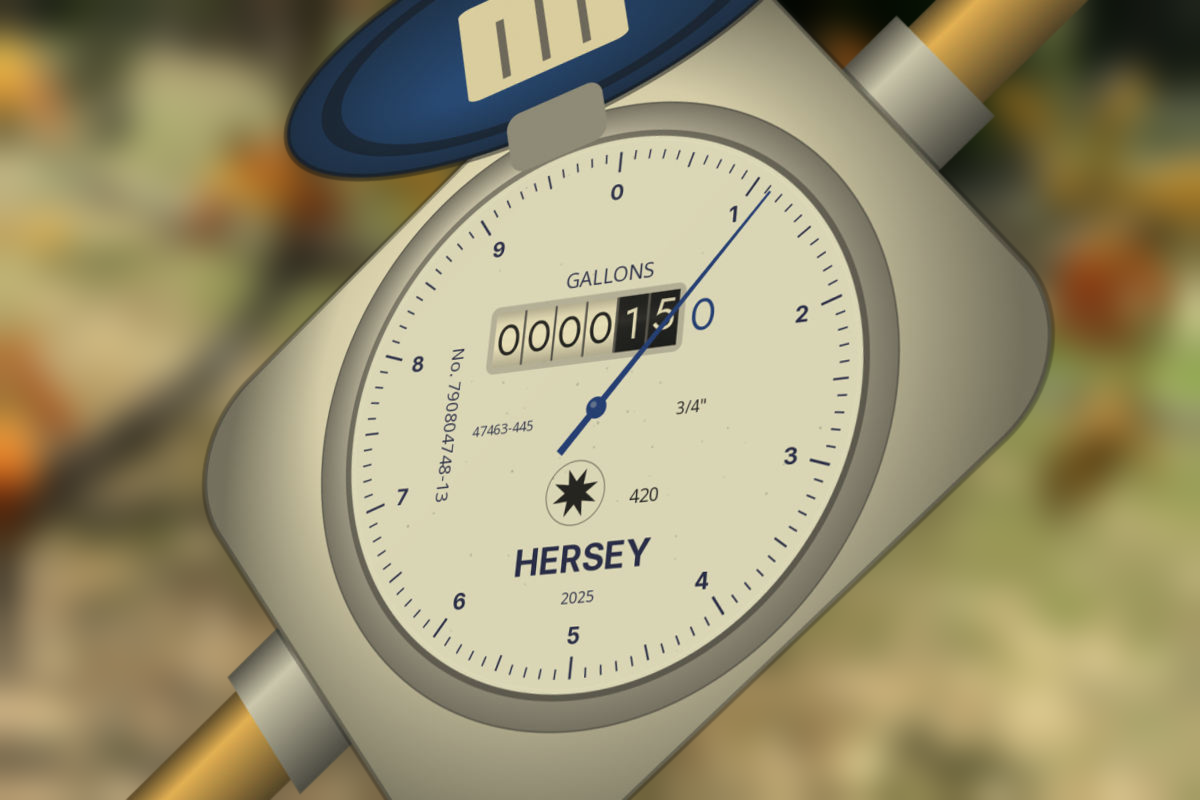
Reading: 151.1; gal
